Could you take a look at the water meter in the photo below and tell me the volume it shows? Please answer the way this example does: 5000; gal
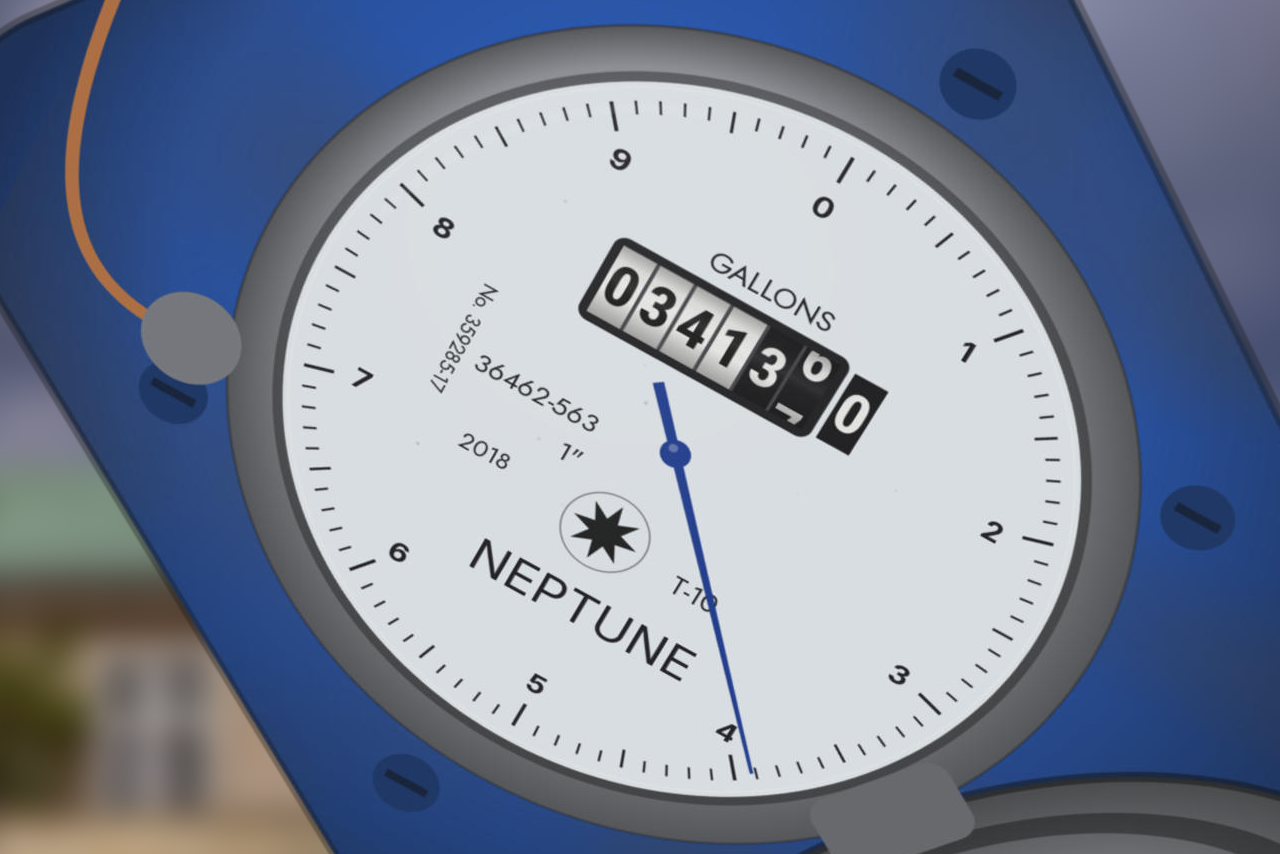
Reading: 341363.9; gal
